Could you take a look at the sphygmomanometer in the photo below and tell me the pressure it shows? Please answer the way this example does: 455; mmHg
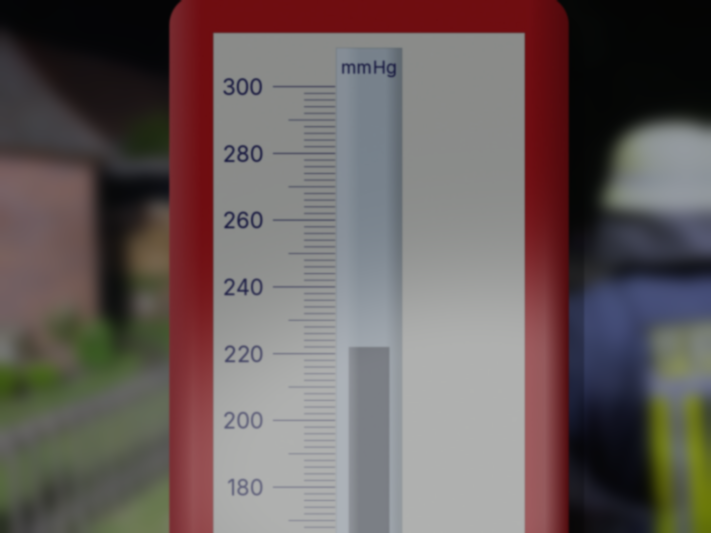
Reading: 222; mmHg
